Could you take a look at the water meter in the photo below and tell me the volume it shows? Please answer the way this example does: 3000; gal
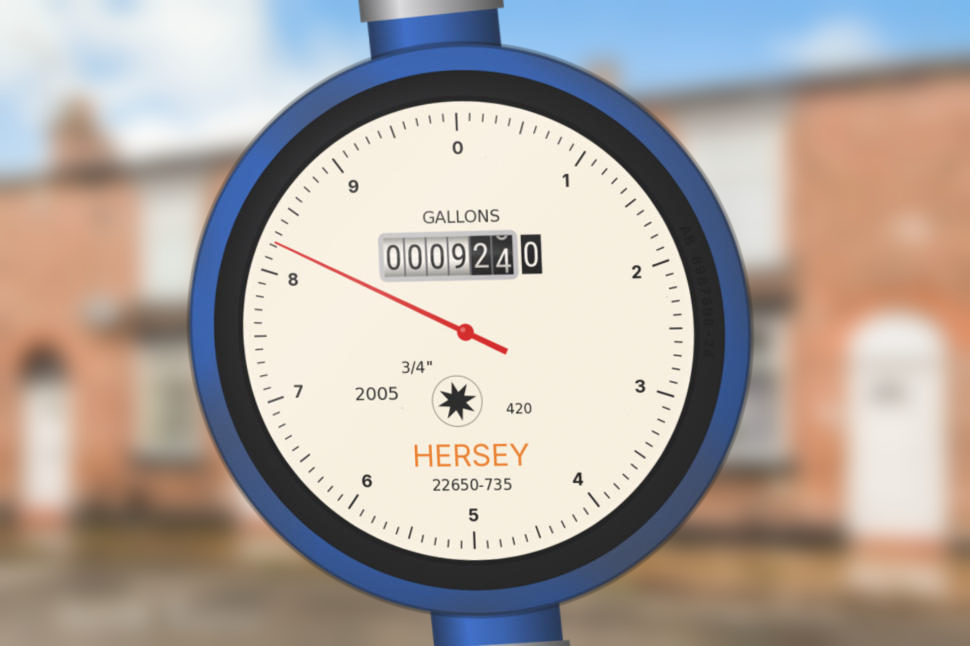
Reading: 9238.2; gal
